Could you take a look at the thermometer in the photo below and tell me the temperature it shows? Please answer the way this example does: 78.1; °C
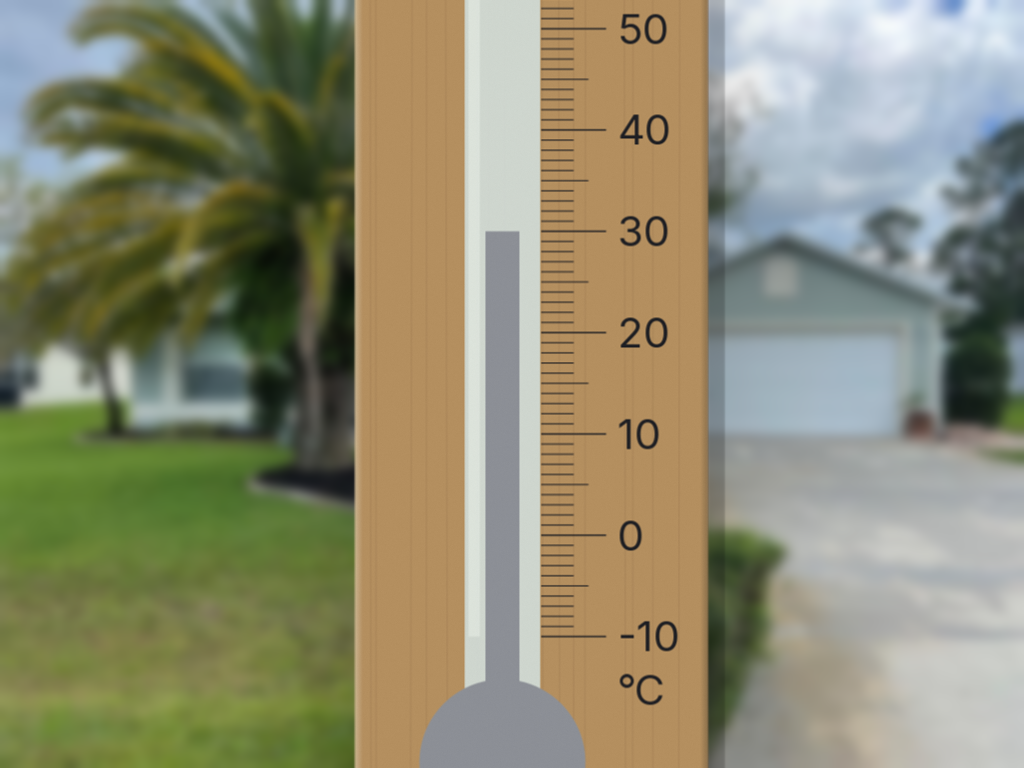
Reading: 30; °C
